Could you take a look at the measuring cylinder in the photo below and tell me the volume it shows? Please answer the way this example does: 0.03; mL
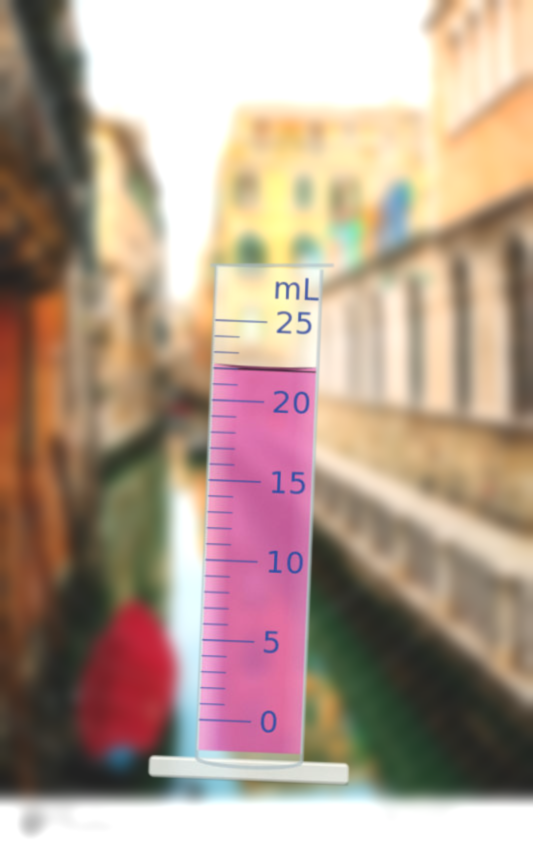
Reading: 22; mL
